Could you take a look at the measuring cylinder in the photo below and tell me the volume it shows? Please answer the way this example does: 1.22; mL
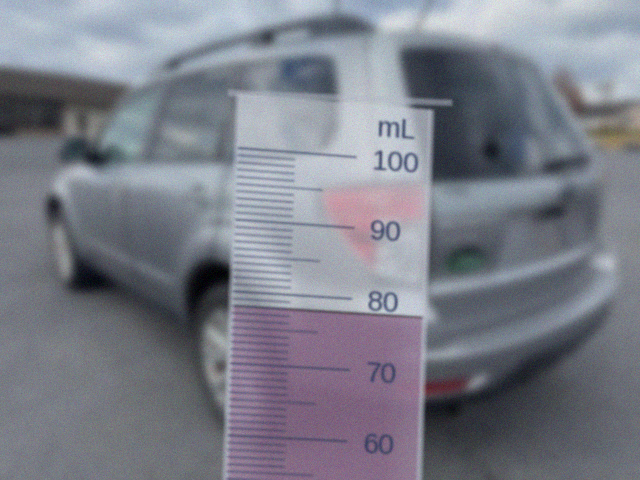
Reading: 78; mL
